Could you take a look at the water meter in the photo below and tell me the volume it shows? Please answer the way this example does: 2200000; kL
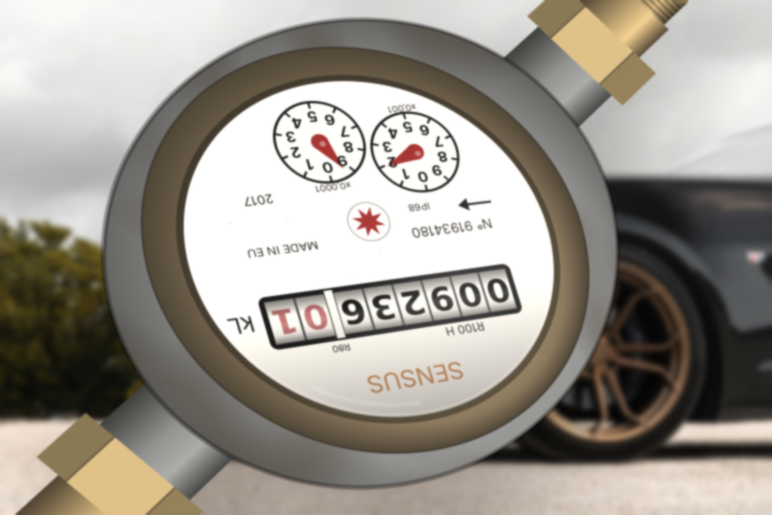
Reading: 9236.0119; kL
